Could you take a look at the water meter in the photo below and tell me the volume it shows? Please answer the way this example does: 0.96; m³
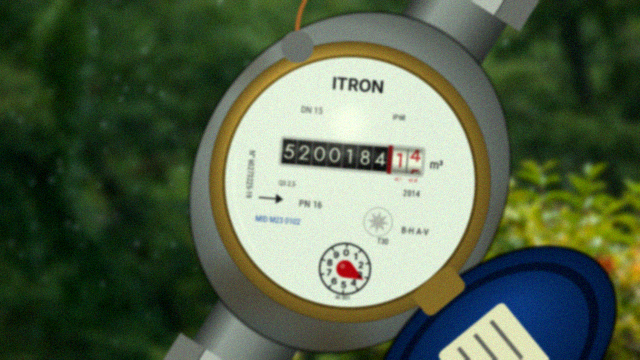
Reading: 5200184.143; m³
